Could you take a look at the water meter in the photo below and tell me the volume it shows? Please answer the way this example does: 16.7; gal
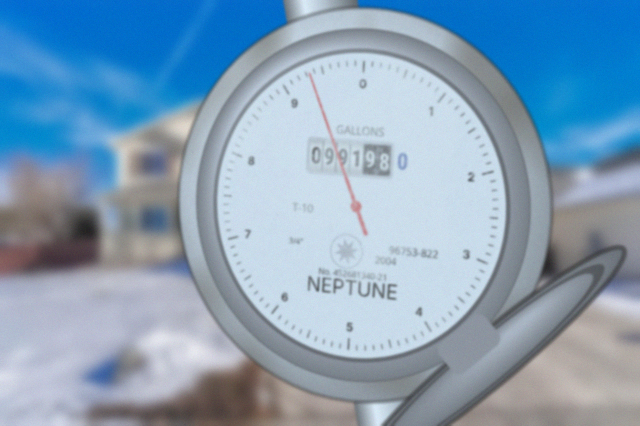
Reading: 991979.3; gal
